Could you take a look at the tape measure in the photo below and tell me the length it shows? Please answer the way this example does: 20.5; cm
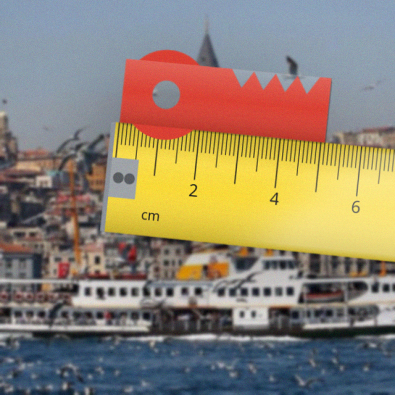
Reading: 5.1; cm
